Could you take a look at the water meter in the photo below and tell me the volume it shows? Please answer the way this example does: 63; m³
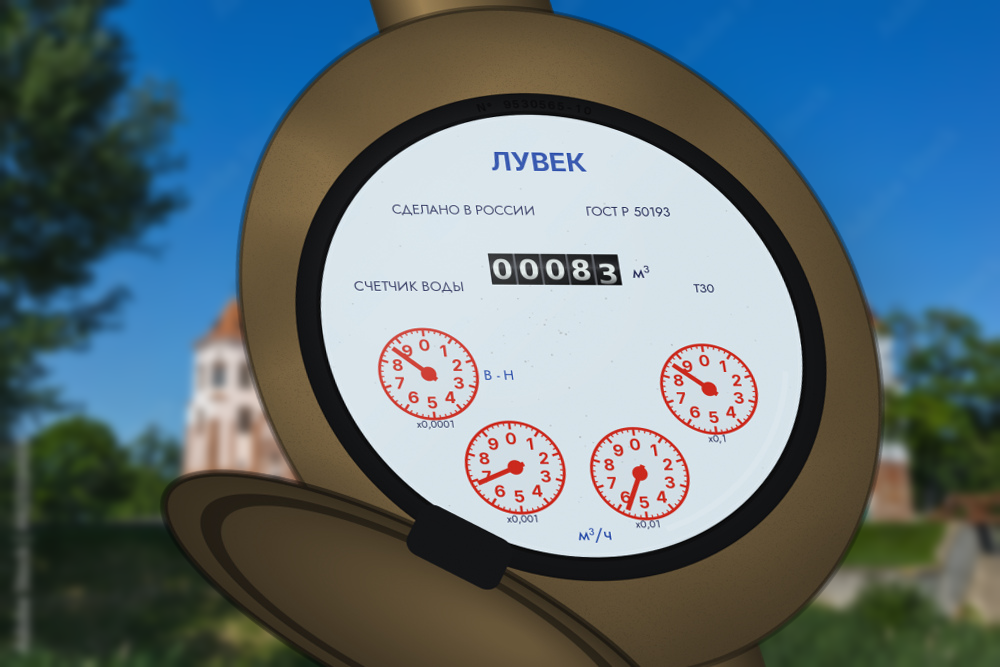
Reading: 82.8568; m³
